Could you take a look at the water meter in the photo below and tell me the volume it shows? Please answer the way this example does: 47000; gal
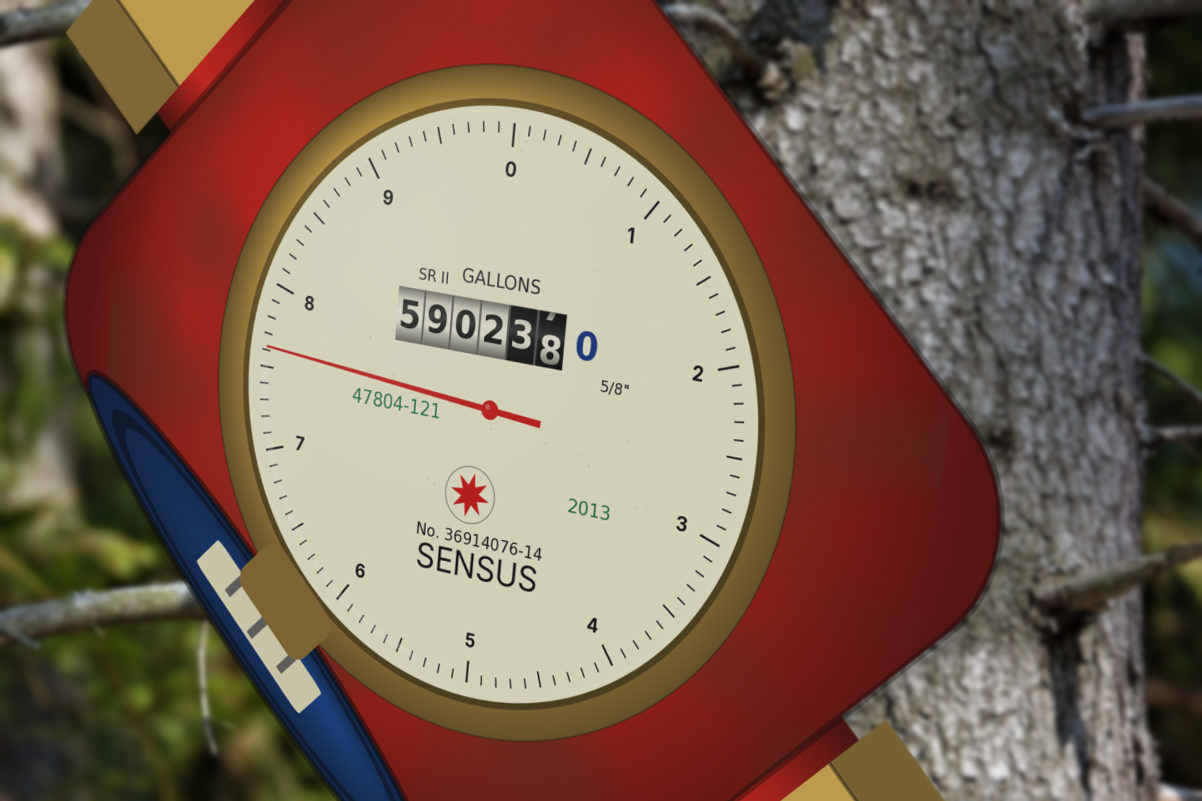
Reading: 5902377.6; gal
